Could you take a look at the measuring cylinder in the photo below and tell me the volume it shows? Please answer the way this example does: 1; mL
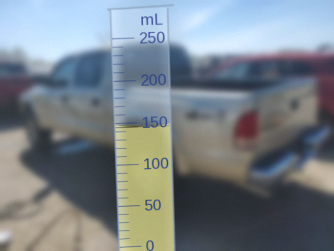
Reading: 145; mL
